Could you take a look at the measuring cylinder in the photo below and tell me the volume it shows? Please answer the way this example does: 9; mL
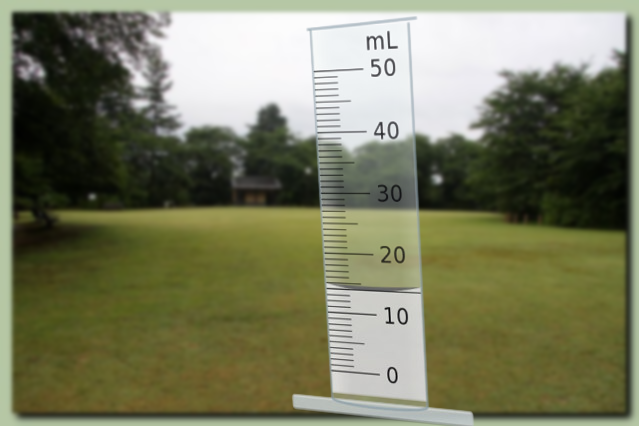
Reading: 14; mL
